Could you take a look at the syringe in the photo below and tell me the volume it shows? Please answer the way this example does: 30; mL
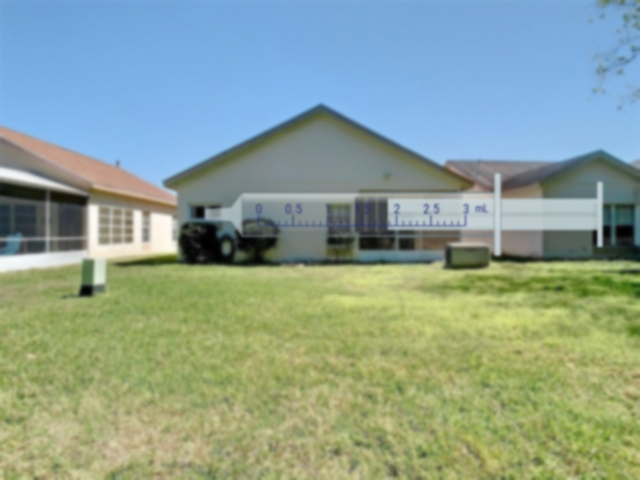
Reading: 1.4; mL
